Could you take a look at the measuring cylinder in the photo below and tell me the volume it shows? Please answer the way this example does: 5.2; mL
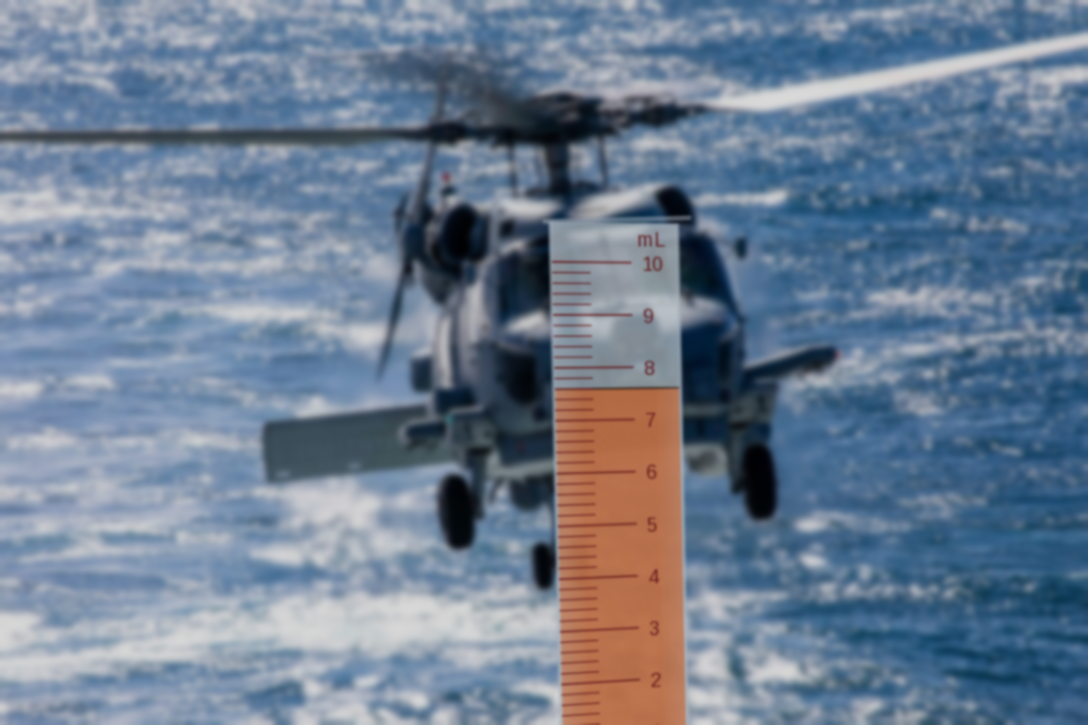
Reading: 7.6; mL
